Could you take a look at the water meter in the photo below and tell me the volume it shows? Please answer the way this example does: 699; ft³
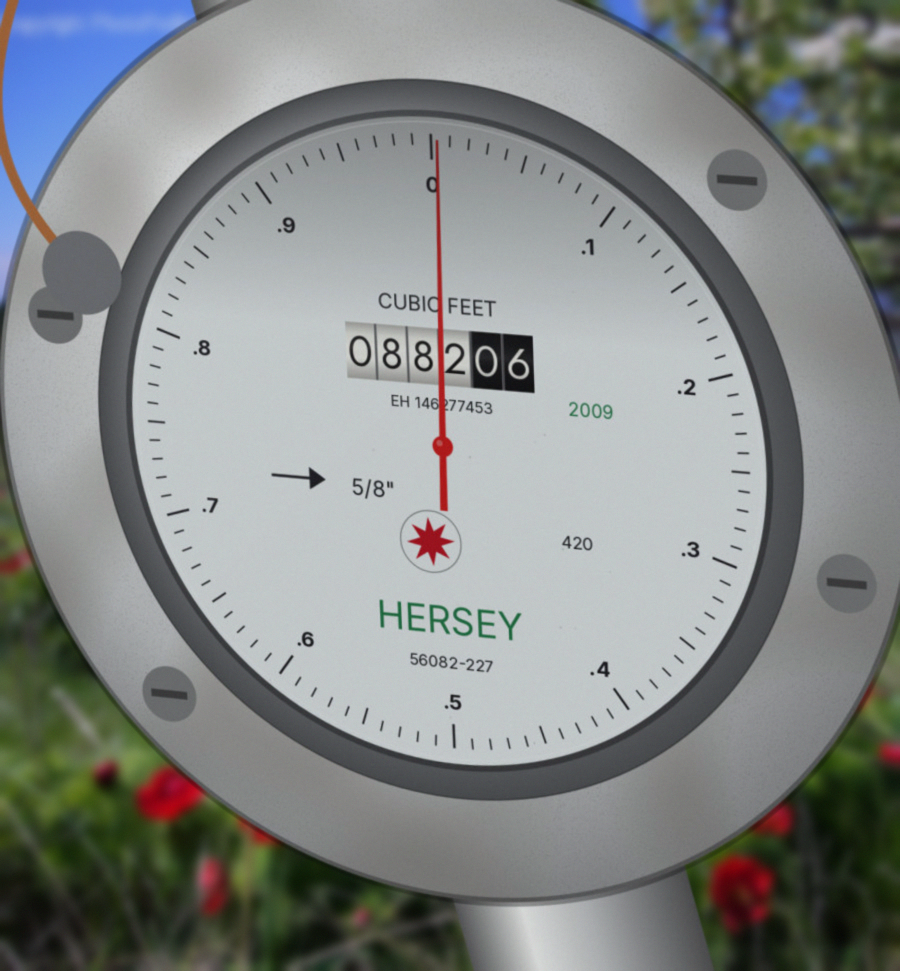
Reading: 88206.00; ft³
